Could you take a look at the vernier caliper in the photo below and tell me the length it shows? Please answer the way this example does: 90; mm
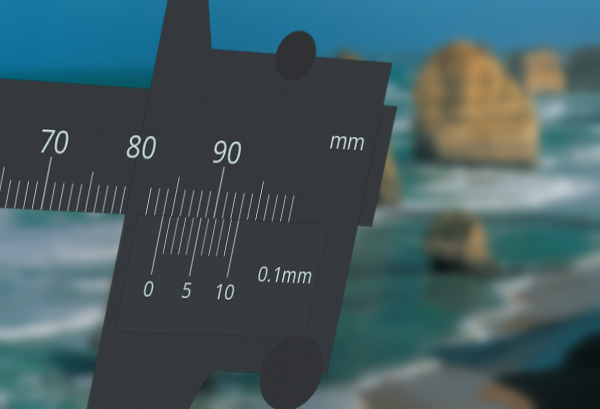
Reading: 84.0; mm
